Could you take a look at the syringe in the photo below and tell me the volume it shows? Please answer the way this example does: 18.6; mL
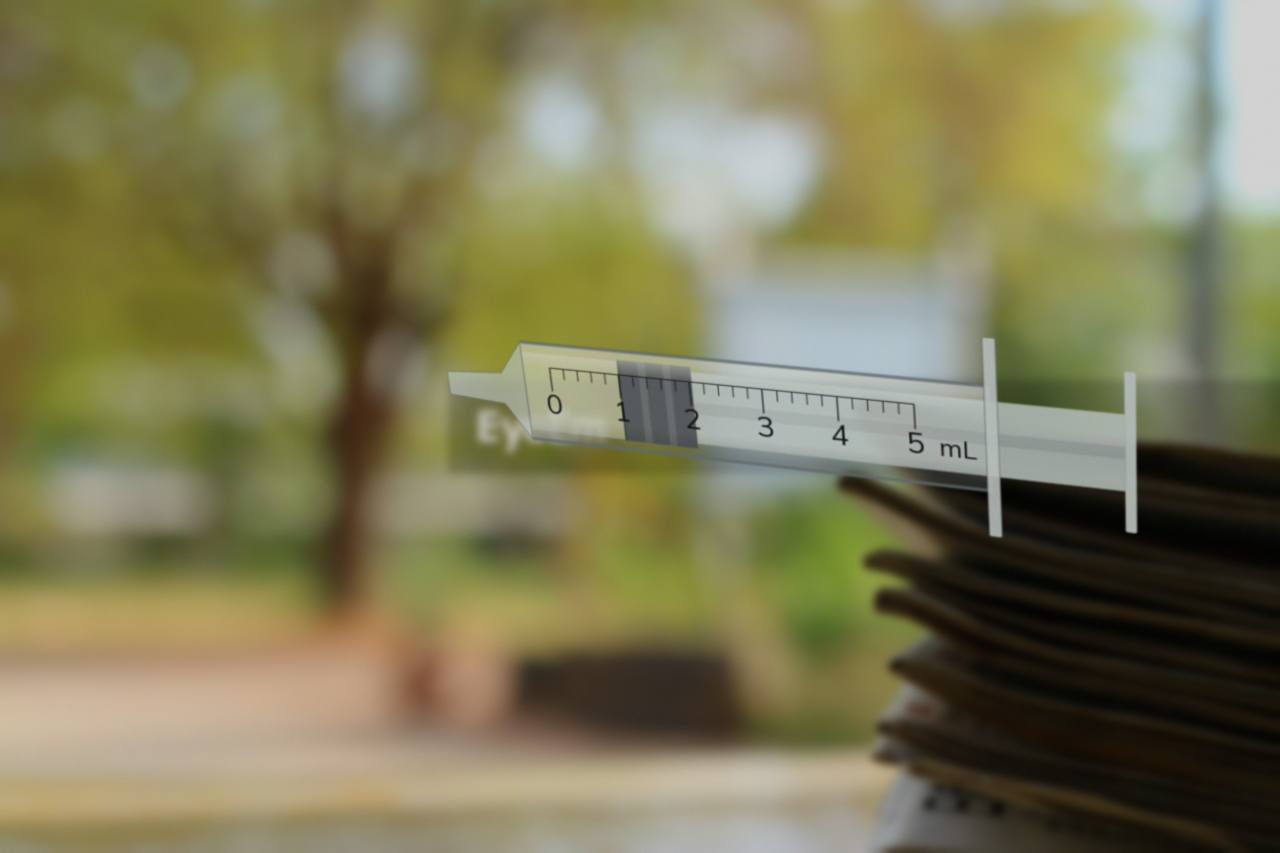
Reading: 1; mL
